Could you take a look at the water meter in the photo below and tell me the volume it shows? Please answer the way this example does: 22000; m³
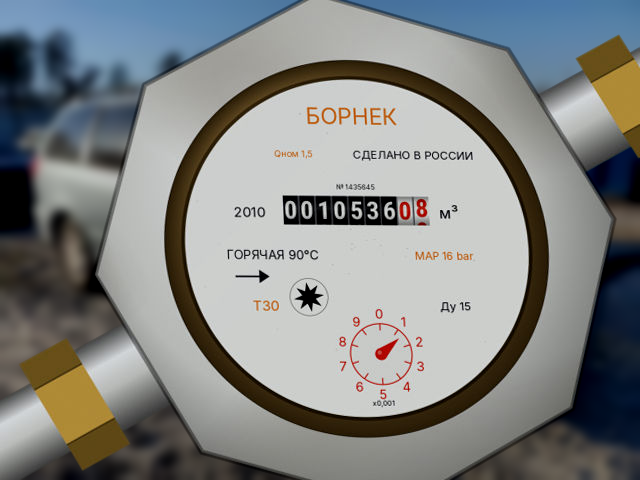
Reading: 10536.081; m³
